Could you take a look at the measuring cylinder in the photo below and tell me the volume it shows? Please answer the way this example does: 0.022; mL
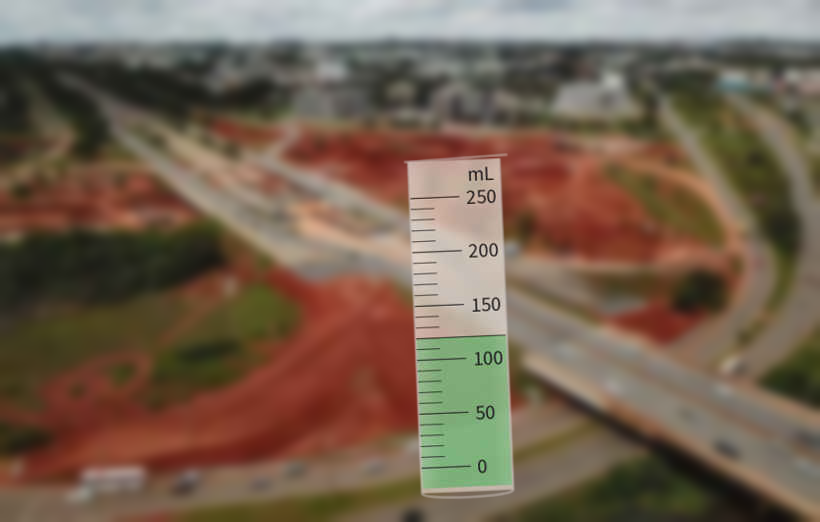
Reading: 120; mL
